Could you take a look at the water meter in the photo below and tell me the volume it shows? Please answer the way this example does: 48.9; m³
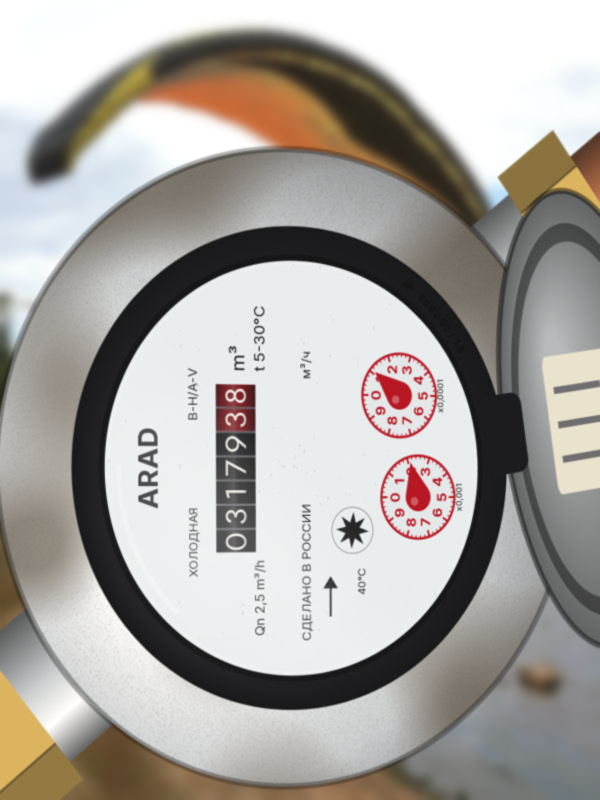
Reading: 3179.3821; m³
